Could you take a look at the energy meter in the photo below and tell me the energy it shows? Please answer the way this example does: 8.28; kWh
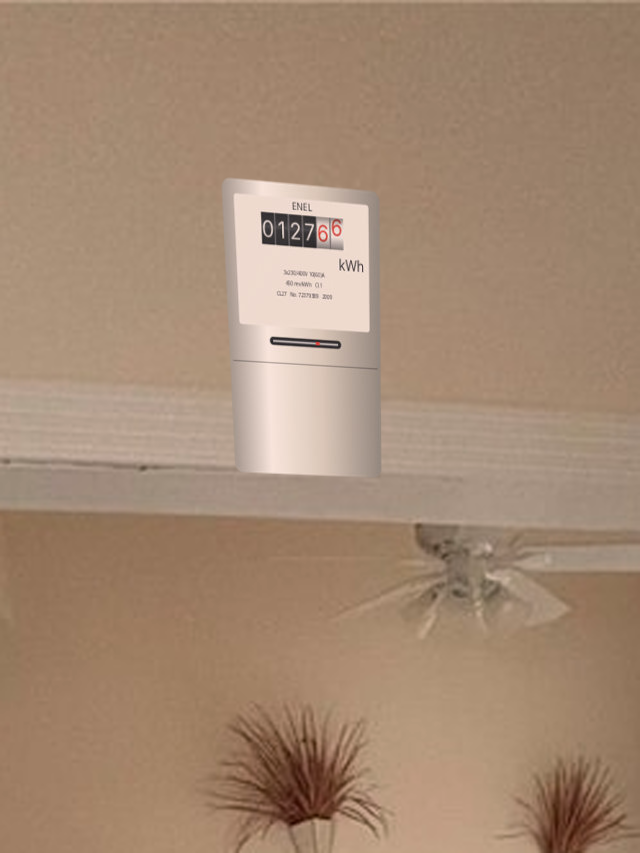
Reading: 127.66; kWh
